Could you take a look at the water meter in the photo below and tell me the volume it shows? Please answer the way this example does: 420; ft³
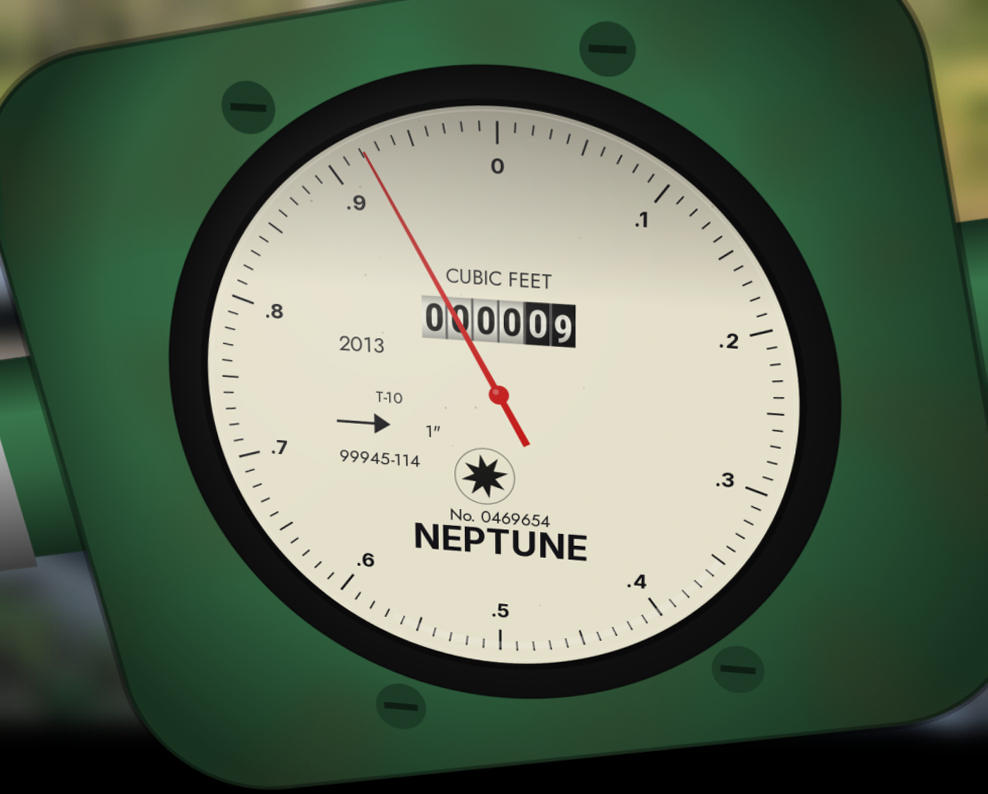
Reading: 8.92; ft³
